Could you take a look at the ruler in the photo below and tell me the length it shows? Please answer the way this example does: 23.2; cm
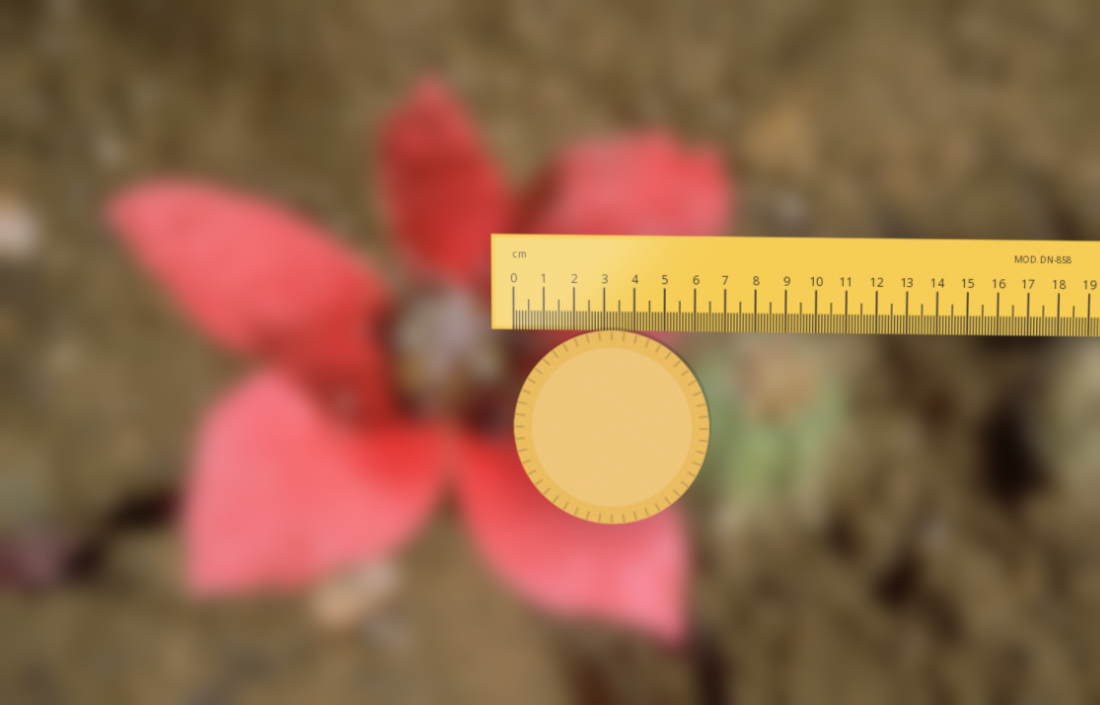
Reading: 6.5; cm
